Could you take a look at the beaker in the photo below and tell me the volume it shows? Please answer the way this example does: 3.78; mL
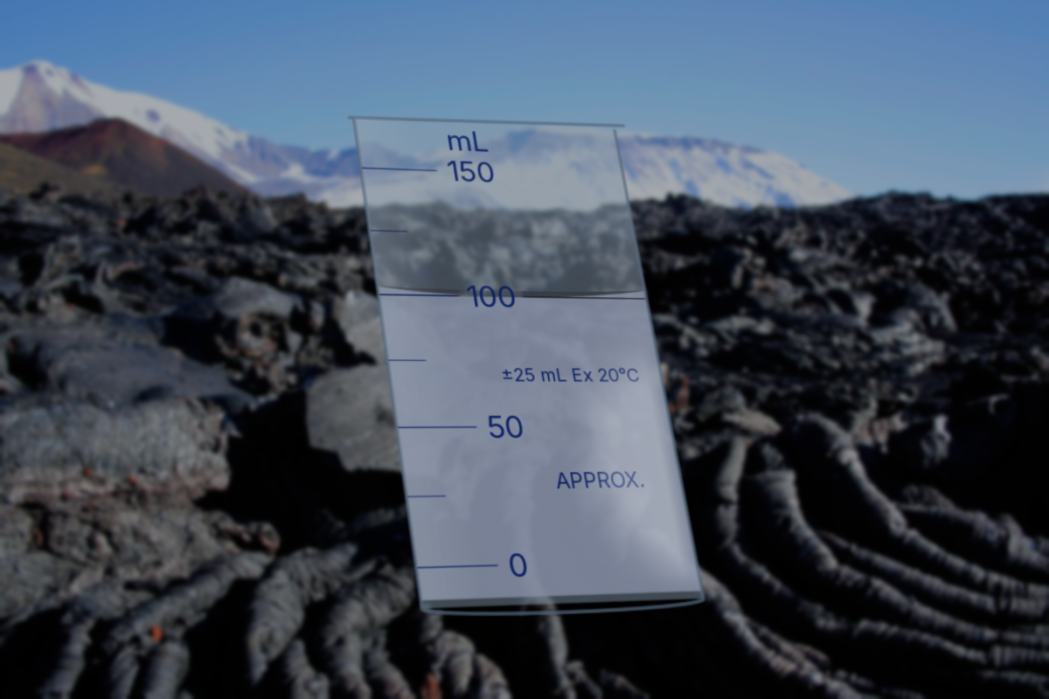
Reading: 100; mL
